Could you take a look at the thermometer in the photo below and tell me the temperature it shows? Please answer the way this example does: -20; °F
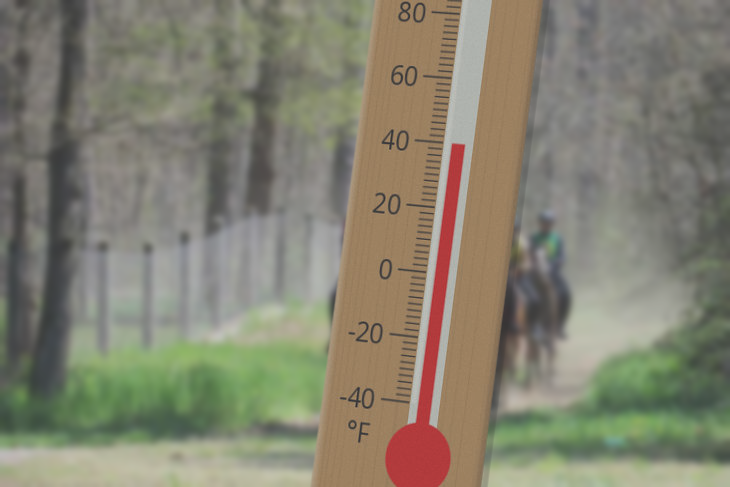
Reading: 40; °F
